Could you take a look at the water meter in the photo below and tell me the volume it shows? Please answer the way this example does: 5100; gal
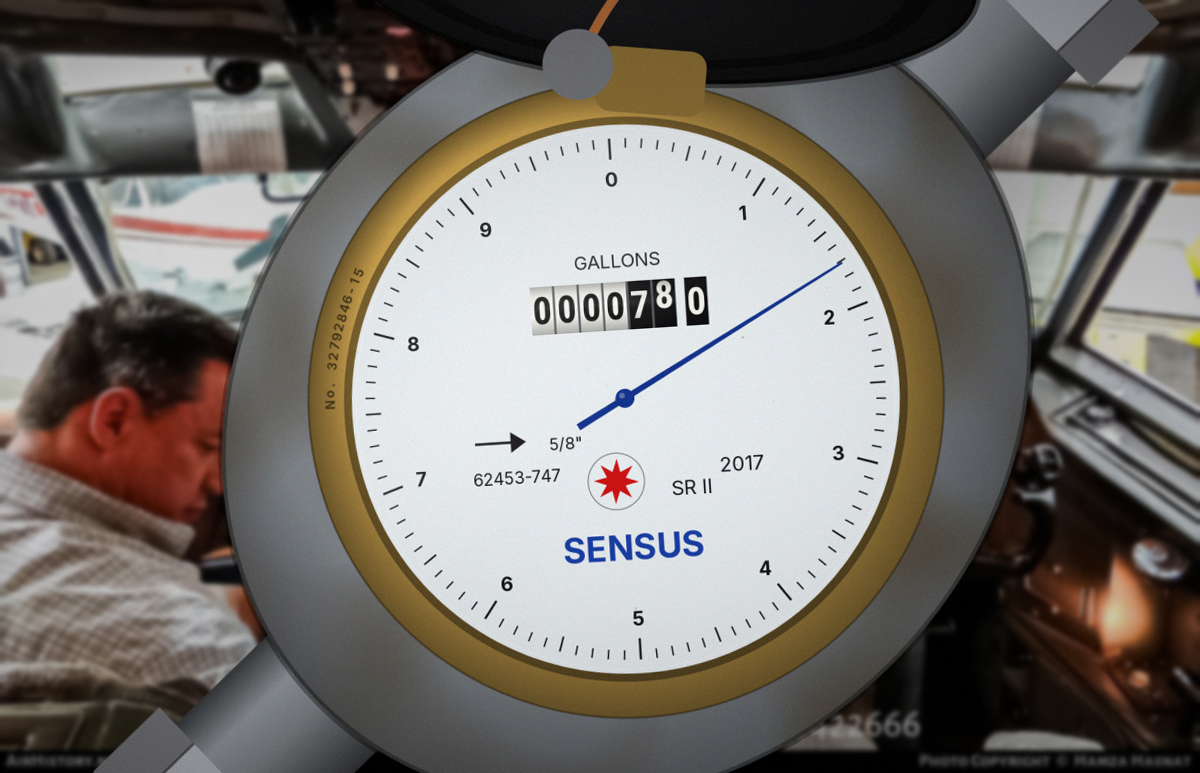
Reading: 781.7; gal
